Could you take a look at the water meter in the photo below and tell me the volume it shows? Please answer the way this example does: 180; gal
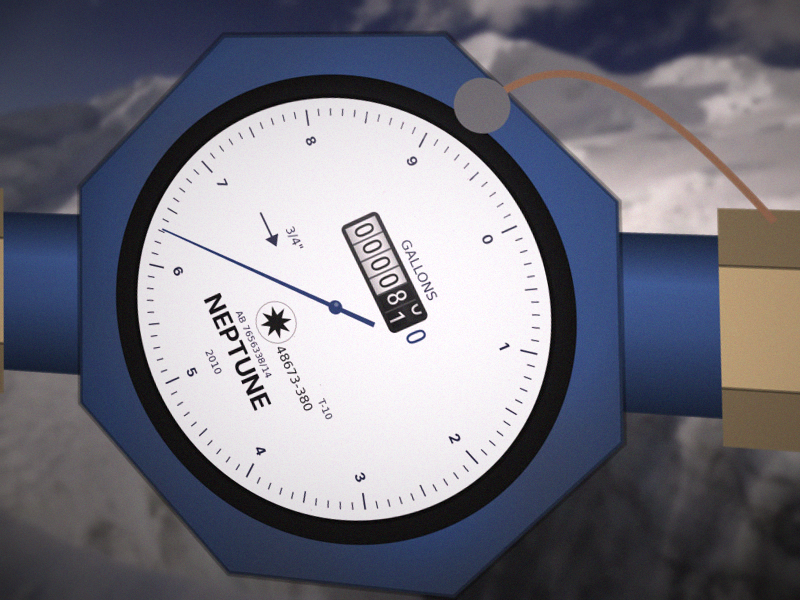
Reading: 806.3; gal
